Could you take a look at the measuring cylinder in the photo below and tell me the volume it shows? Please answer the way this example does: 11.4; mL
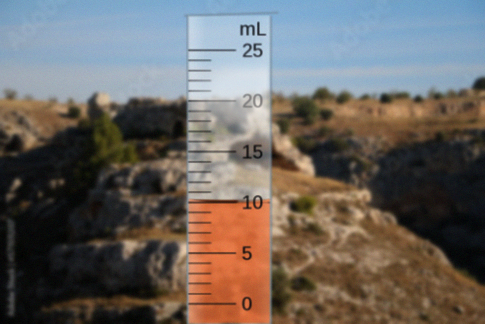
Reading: 10; mL
